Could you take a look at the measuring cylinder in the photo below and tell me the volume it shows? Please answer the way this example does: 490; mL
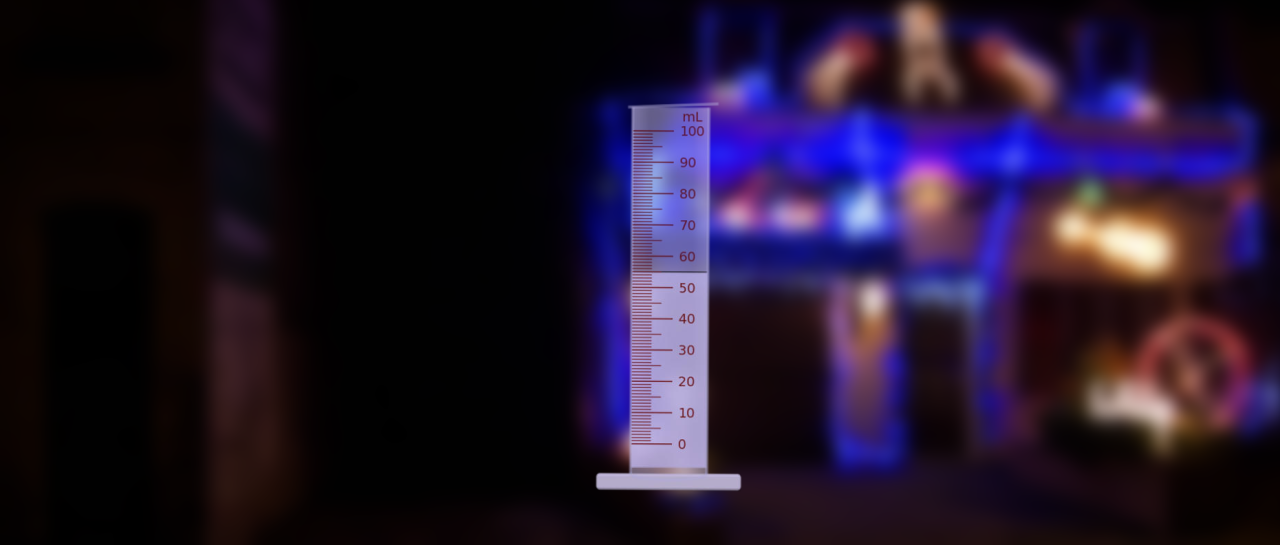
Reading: 55; mL
